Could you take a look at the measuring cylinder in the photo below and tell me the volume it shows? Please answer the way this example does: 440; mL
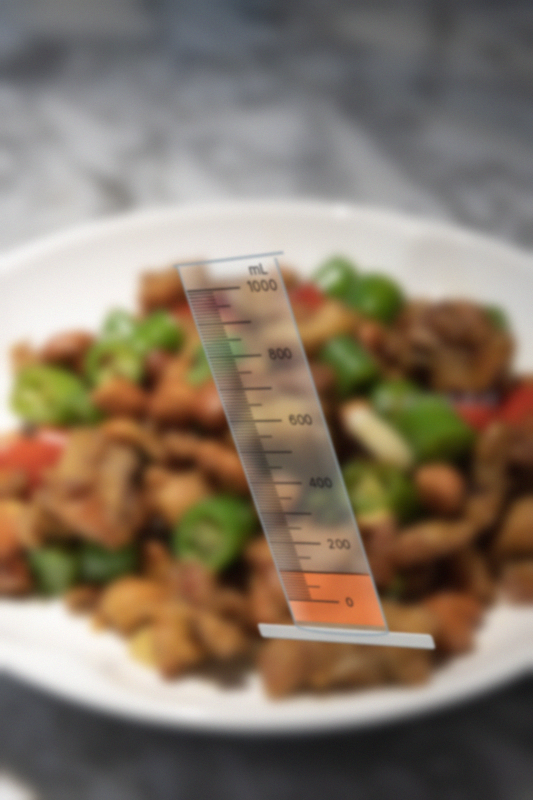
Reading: 100; mL
